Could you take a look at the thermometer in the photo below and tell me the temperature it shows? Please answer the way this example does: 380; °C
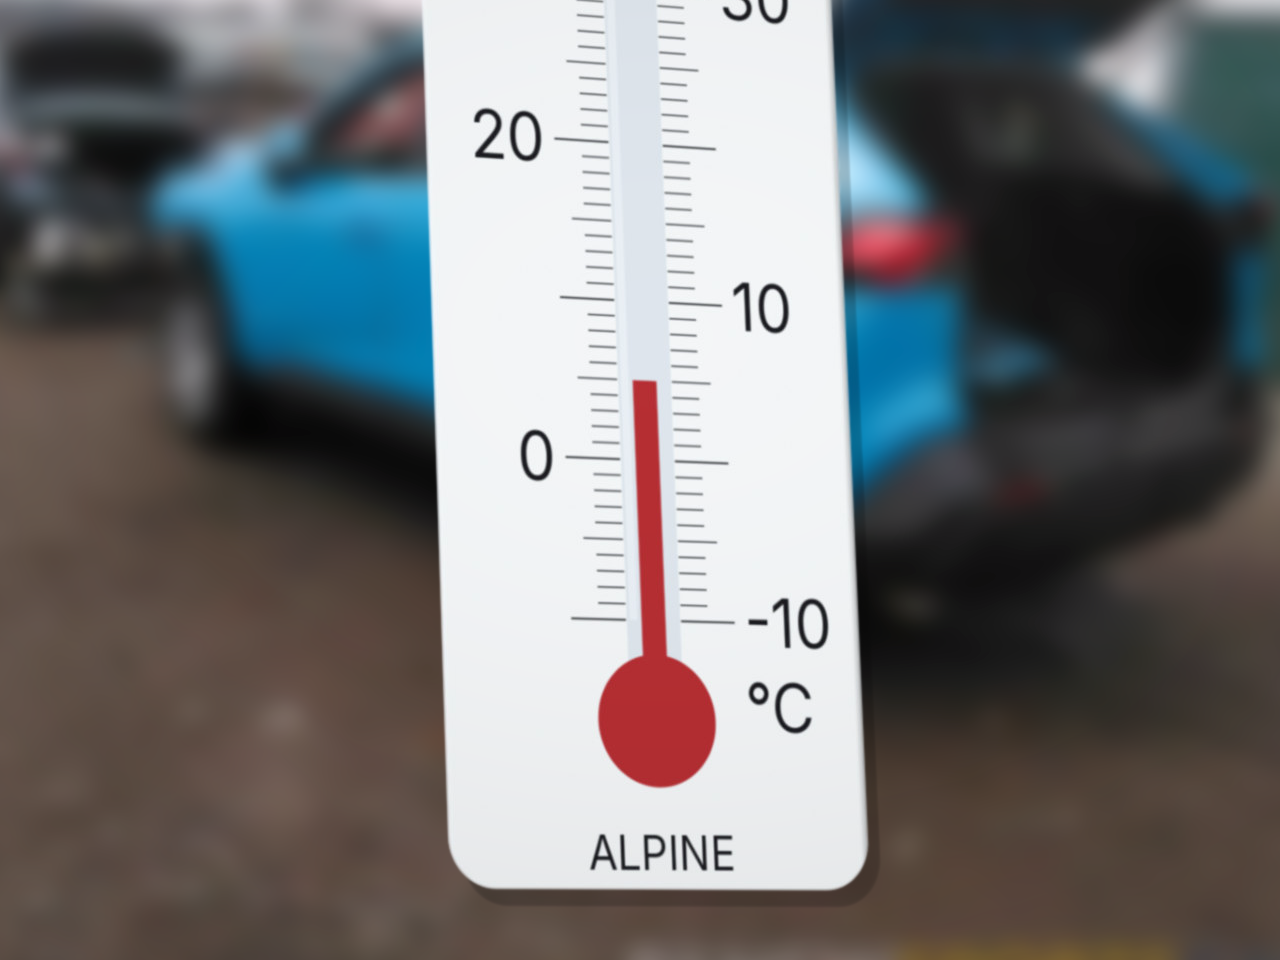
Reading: 5; °C
